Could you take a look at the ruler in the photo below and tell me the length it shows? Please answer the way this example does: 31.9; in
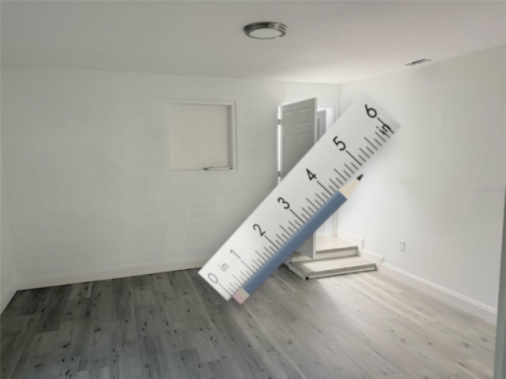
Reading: 4.875; in
